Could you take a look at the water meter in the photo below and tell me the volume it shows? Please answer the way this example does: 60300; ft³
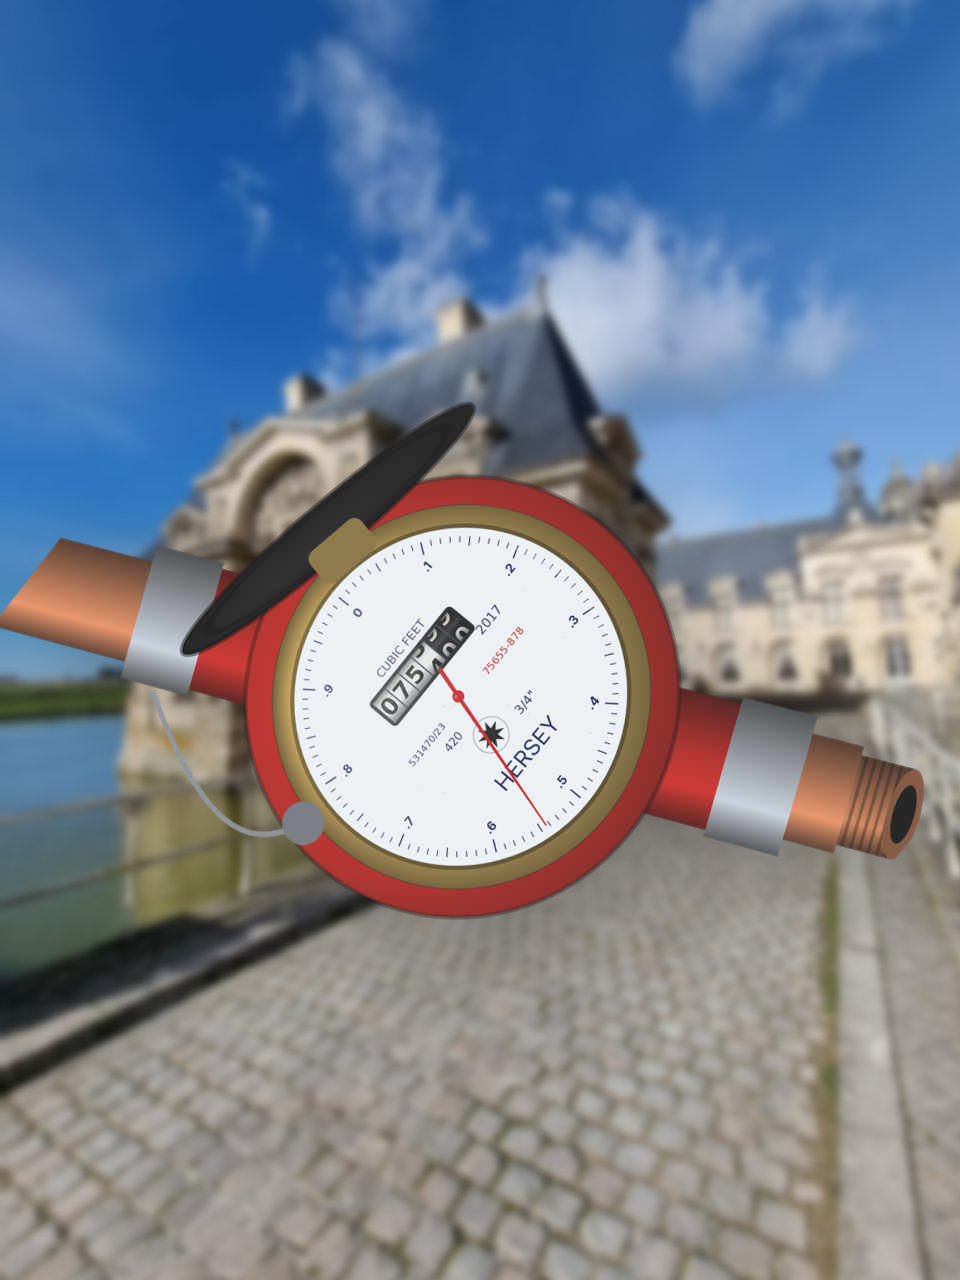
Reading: 75399.54; ft³
